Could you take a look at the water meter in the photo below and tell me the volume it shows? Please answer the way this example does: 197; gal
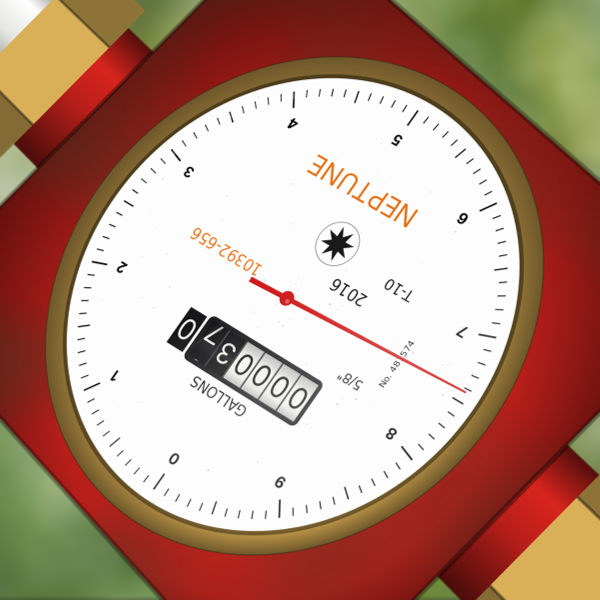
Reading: 367.4; gal
